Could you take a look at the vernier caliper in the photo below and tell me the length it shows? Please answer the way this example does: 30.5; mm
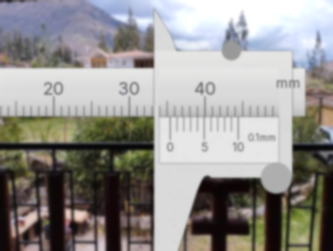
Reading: 35.4; mm
